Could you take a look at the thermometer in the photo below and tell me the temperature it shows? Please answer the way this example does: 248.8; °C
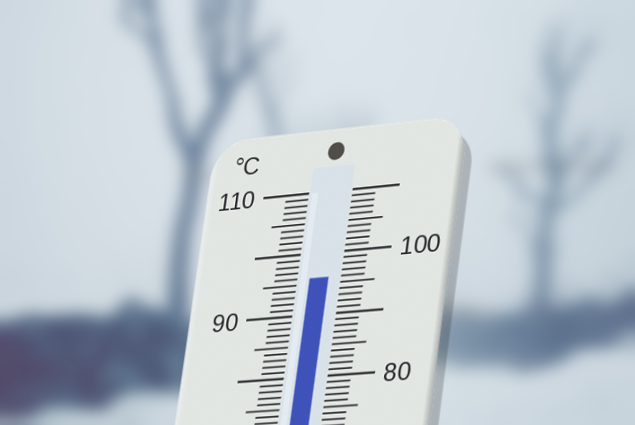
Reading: 96; °C
